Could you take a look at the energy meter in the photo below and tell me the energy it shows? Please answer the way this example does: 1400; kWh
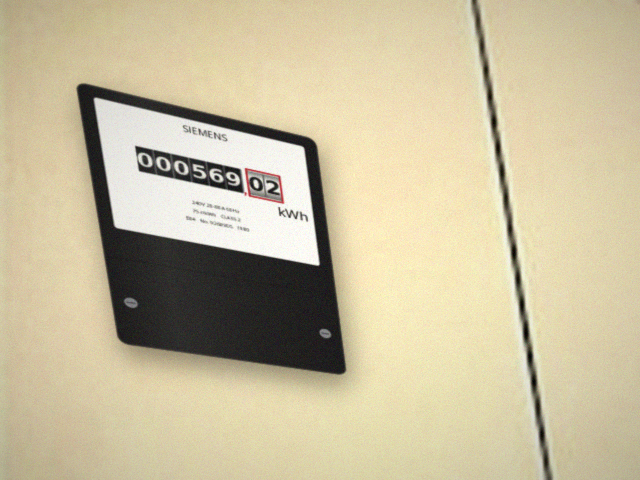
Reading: 569.02; kWh
